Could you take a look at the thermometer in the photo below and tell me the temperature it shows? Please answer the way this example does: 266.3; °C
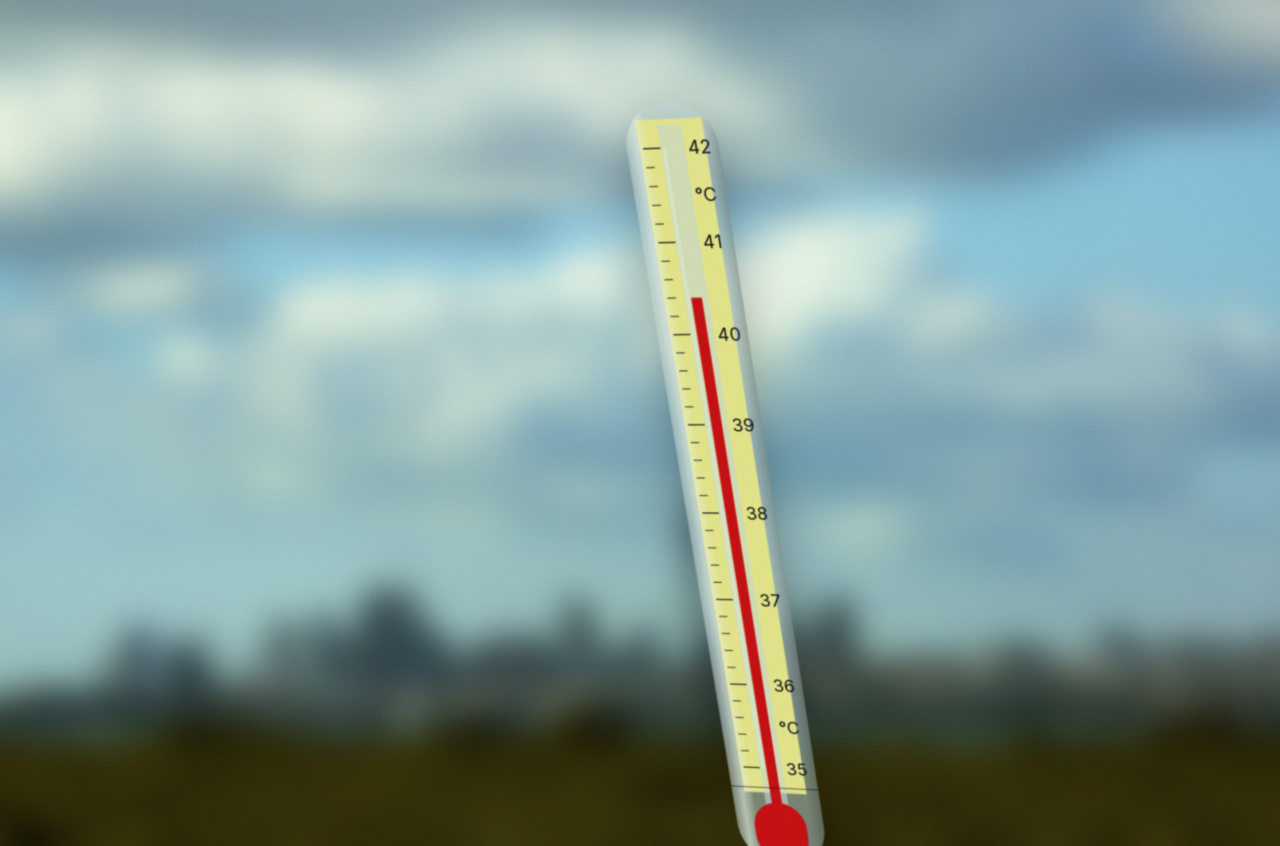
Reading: 40.4; °C
